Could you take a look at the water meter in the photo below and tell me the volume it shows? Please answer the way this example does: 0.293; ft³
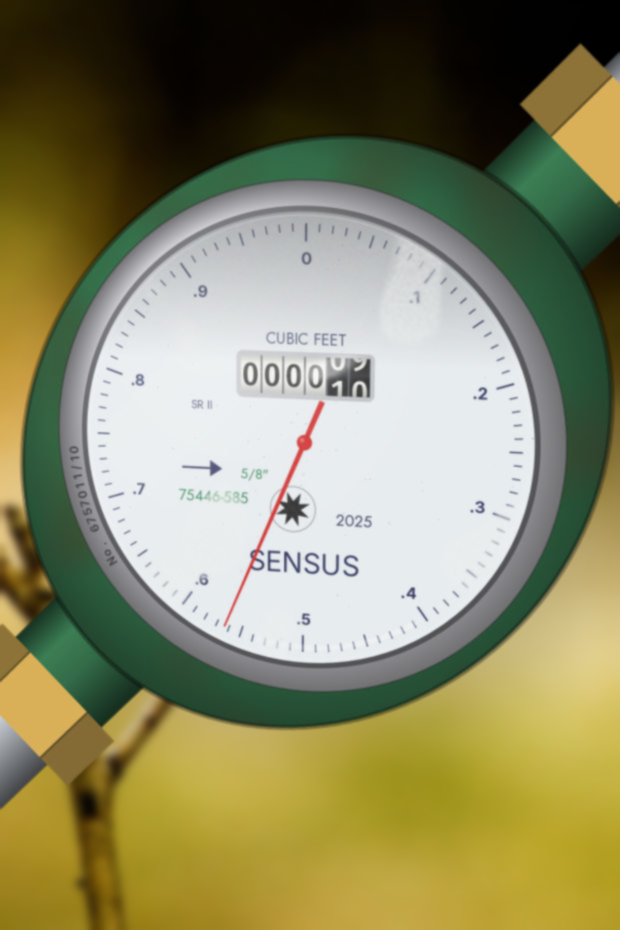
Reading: 9.56; ft³
